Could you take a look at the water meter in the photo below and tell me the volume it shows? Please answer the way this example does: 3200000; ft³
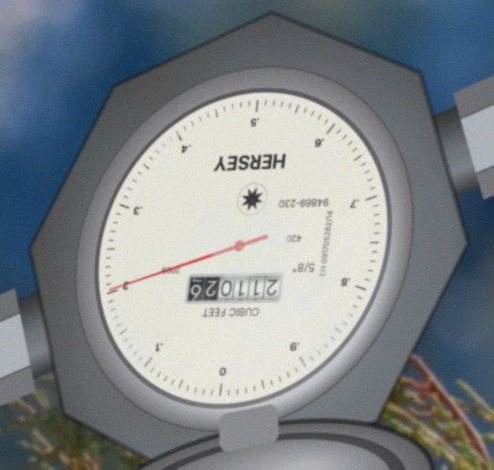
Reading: 211026.20; ft³
